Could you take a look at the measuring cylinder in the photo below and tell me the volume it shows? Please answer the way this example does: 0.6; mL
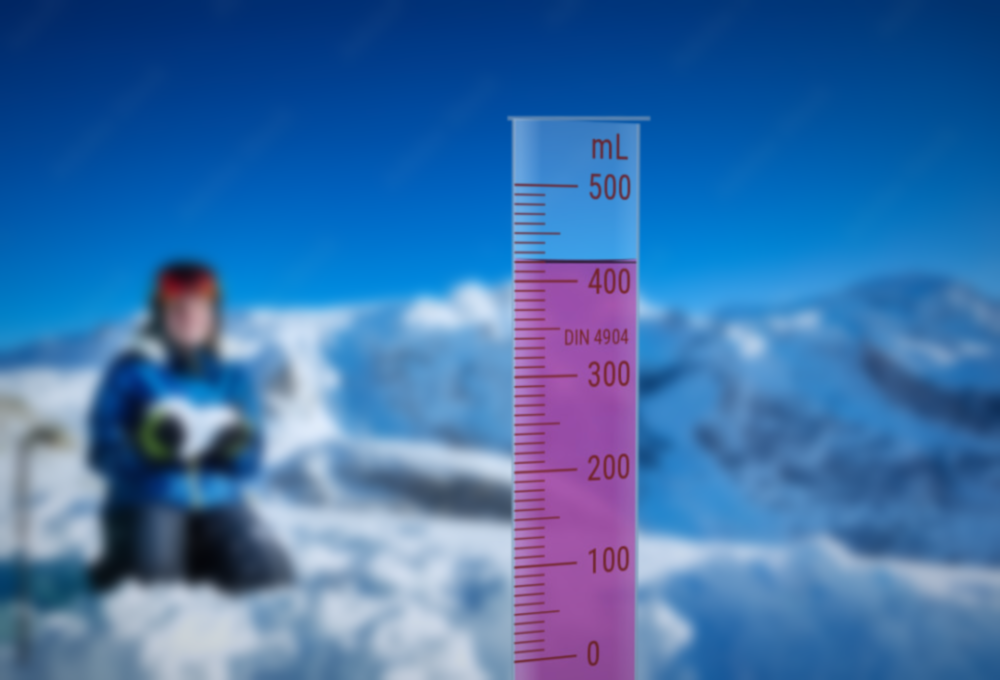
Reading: 420; mL
